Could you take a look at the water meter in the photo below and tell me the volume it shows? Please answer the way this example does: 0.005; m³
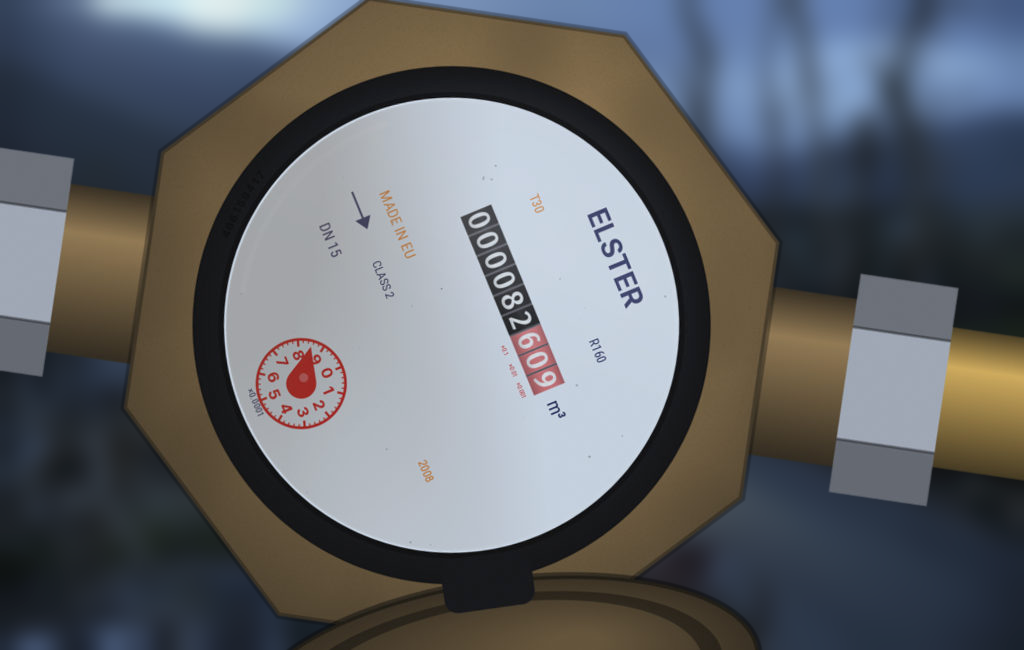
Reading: 82.6098; m³
